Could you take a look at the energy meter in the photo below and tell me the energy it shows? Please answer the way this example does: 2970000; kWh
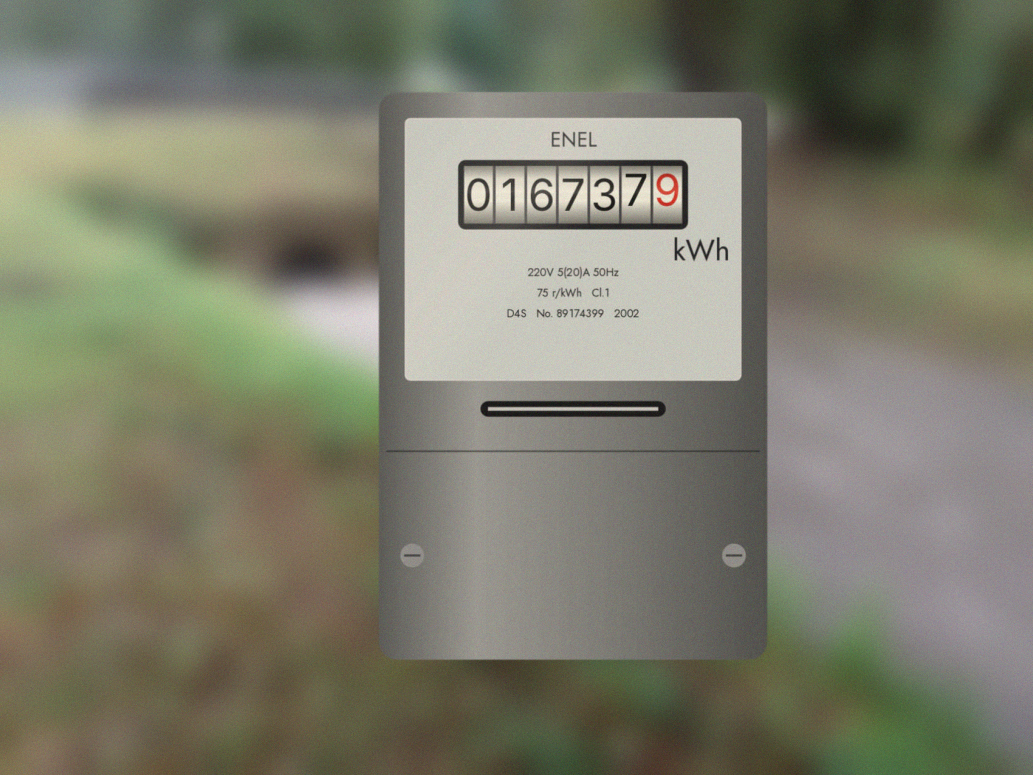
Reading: 16737.9; kWh
